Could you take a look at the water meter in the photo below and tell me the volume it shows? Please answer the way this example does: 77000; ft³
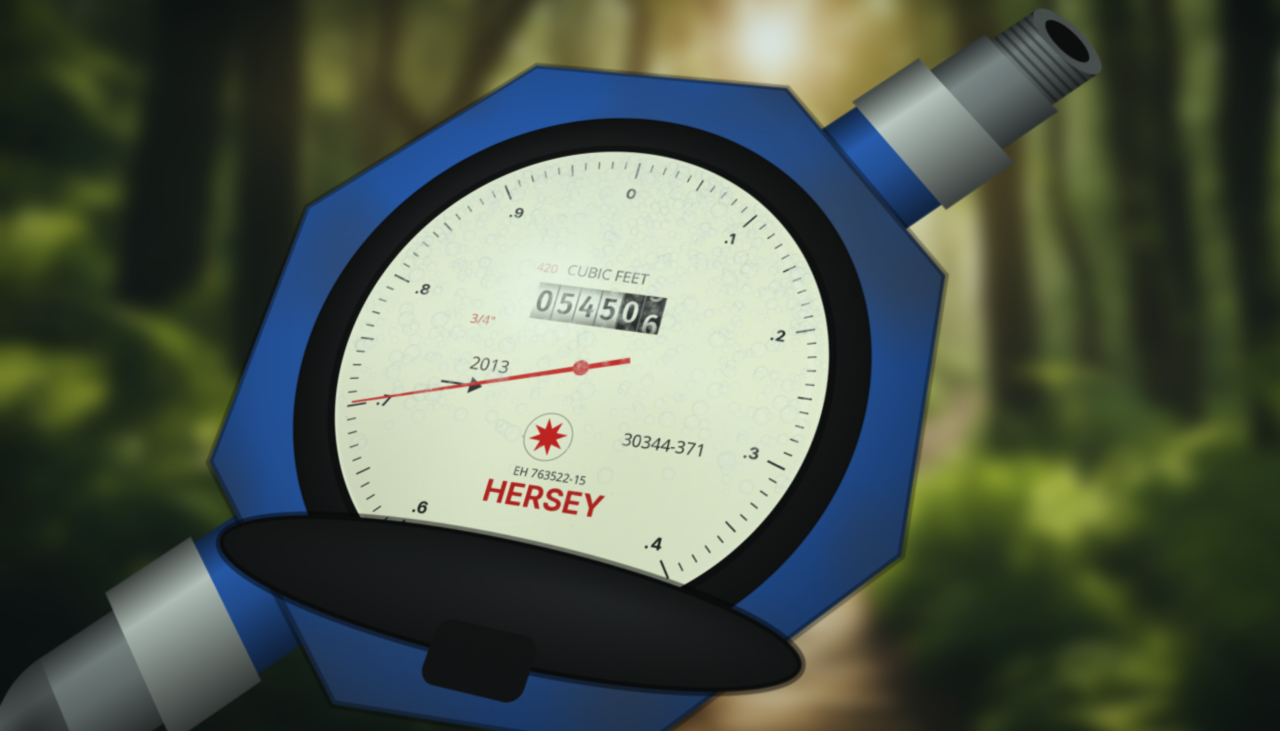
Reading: 54505.70; ft³
